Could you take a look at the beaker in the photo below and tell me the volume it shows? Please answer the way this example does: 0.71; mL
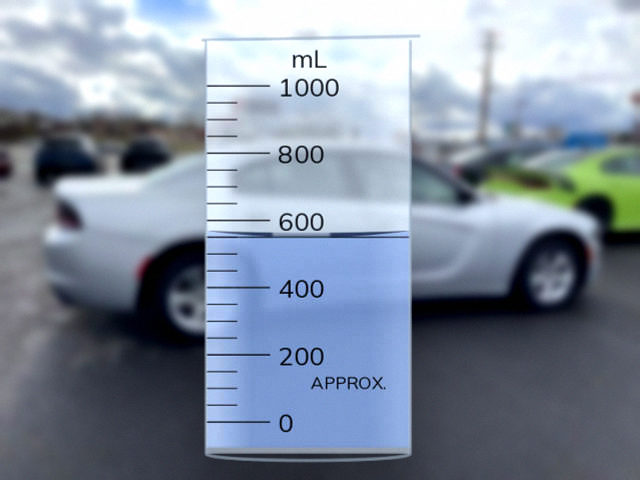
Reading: 550; mL
